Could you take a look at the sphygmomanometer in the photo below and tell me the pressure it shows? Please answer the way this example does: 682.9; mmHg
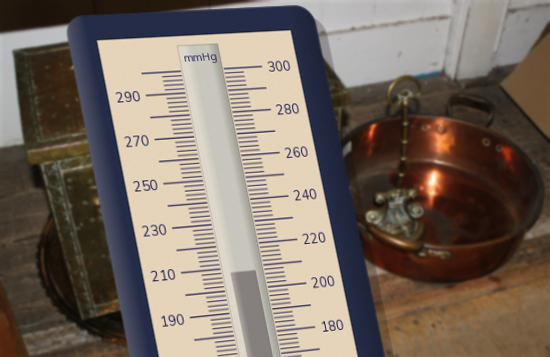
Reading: 208; mmHg
